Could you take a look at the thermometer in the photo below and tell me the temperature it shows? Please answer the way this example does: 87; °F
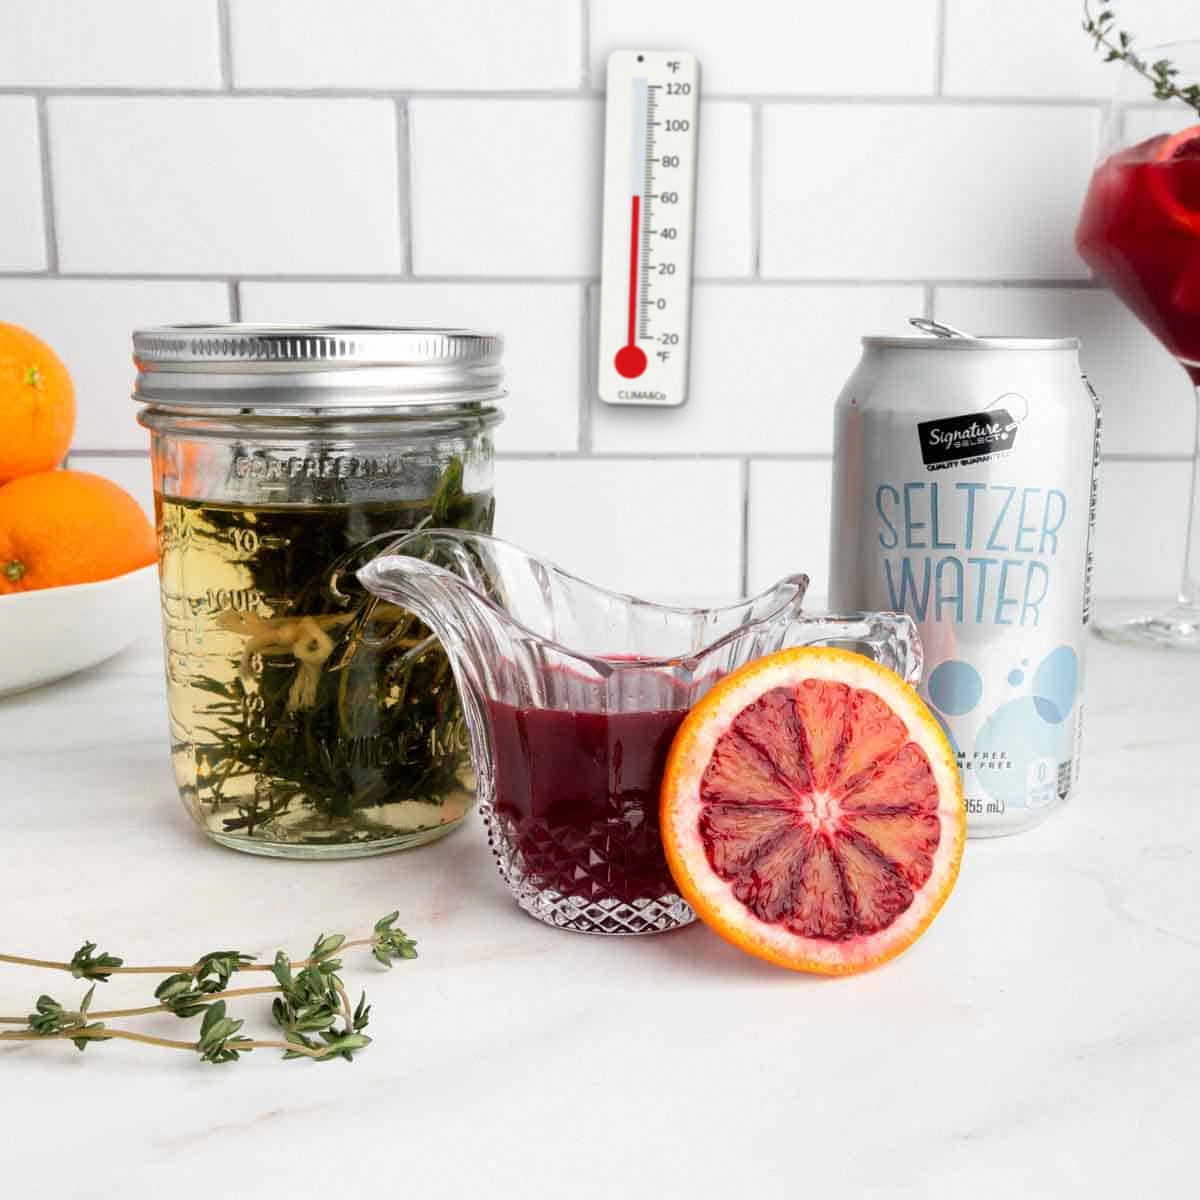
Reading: 60; °F
